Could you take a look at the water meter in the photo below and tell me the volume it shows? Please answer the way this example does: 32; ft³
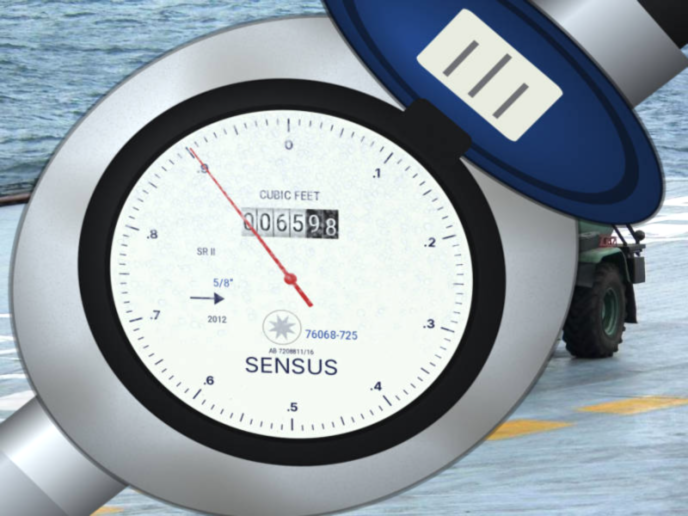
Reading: 6597.90; ft³
